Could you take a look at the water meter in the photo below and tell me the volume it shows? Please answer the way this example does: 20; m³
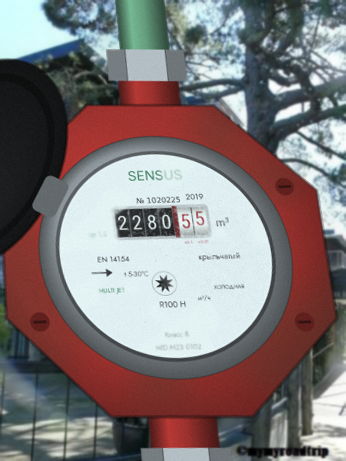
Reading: 2280.55; m³
